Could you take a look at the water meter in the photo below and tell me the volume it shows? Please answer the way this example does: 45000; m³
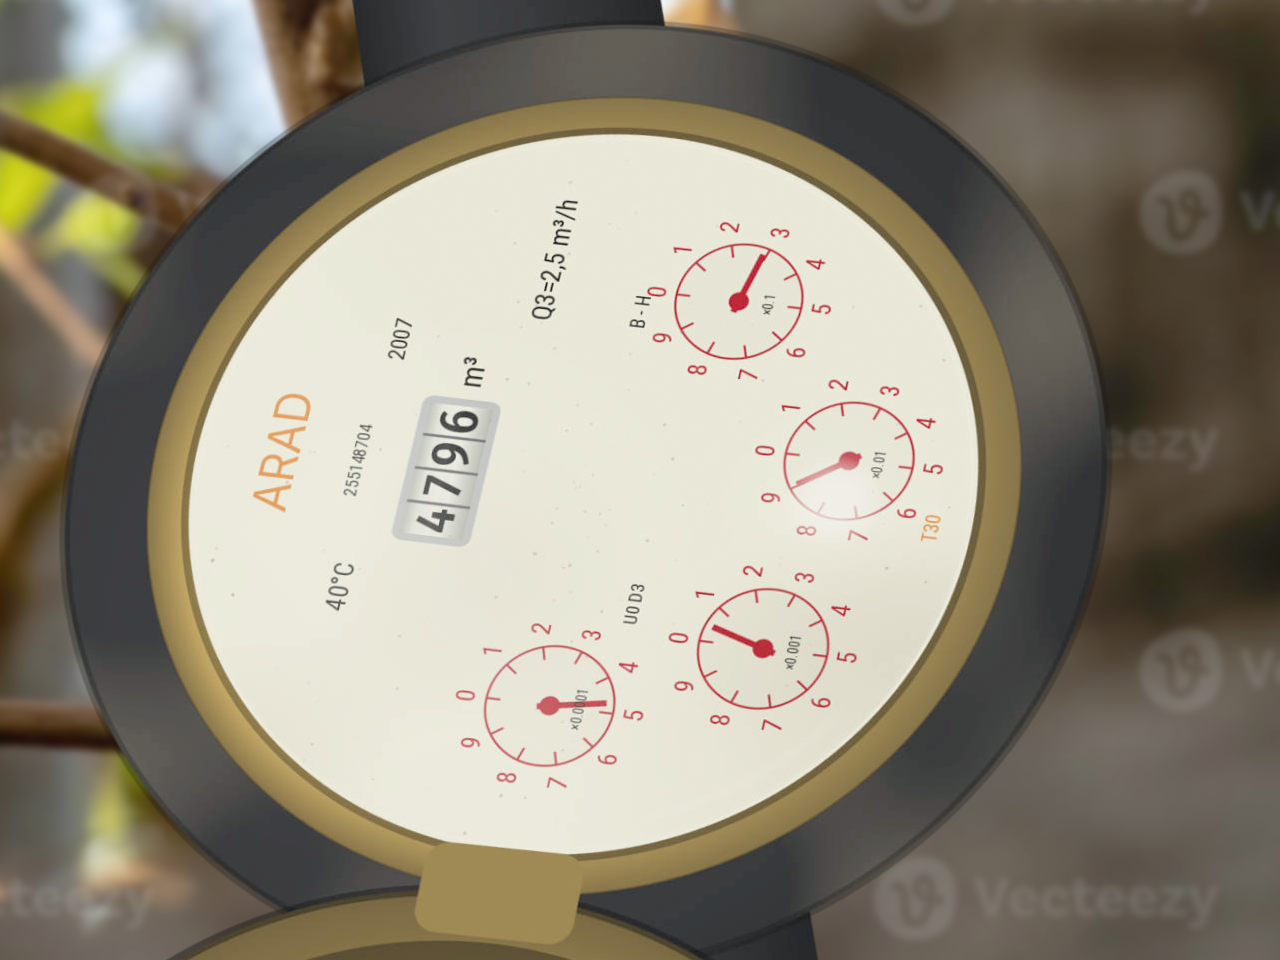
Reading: 4796.2904; m³
